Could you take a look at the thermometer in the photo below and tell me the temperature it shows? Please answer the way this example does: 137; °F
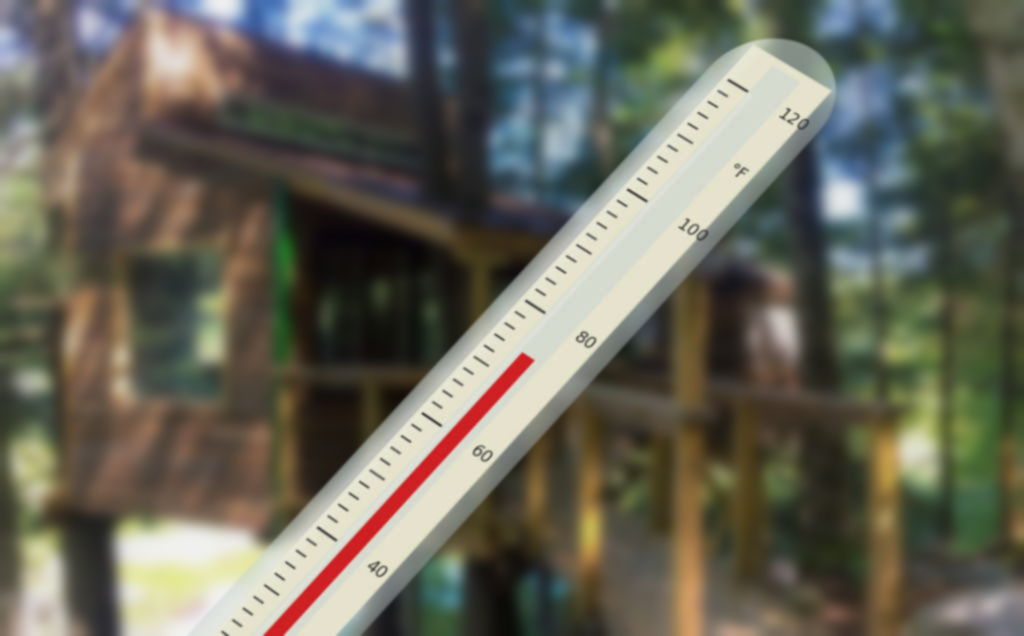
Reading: 74; °F
